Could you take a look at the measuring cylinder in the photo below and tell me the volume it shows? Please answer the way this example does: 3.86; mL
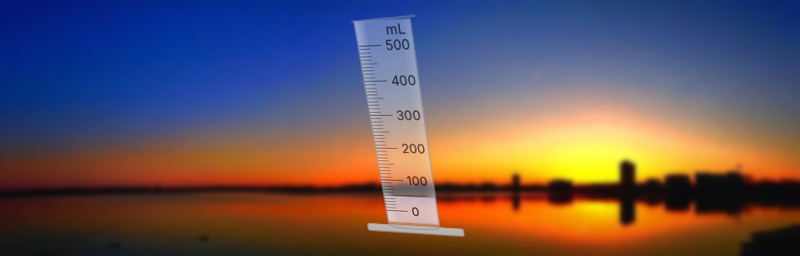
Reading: 50; mL
